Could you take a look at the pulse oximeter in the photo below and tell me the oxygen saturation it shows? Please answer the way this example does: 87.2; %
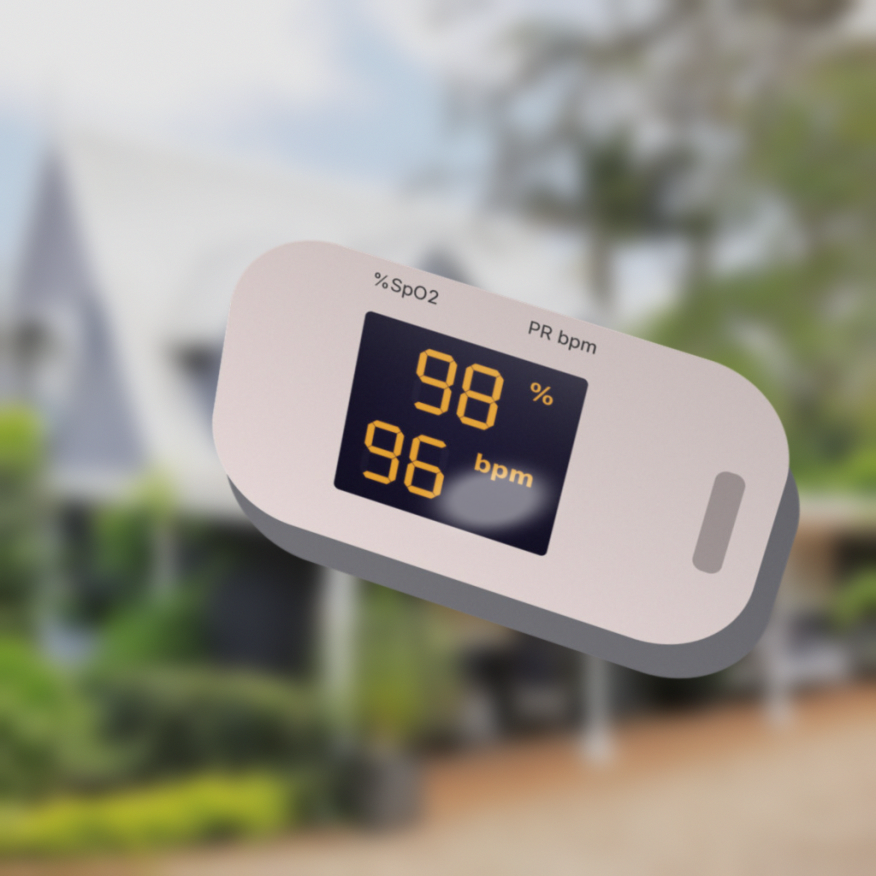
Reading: 98; %
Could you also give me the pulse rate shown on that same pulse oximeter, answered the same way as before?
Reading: 96; bpm
